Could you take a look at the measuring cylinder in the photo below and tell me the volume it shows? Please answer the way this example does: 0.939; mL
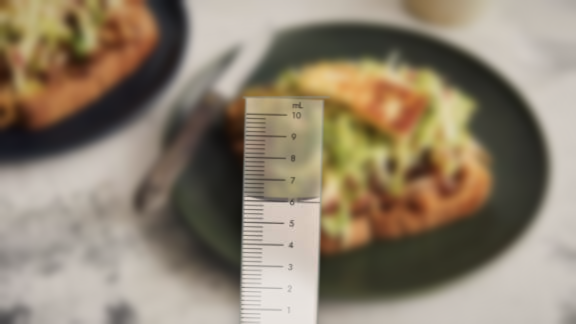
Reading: 6; mL
